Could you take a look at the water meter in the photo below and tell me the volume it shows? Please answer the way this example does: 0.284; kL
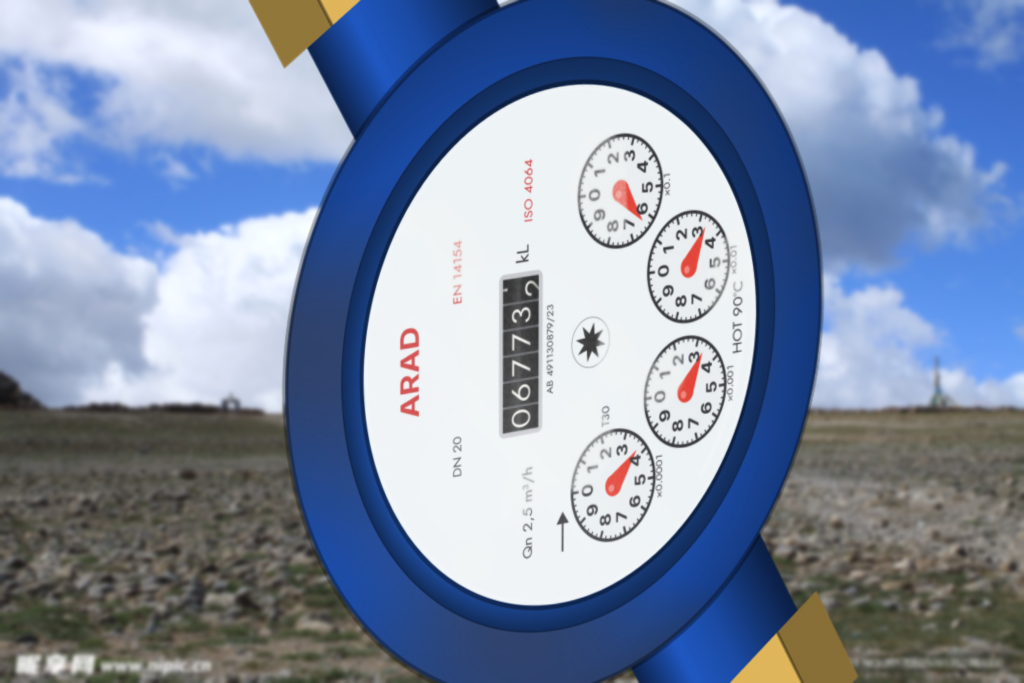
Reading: 67731.6333; kL
